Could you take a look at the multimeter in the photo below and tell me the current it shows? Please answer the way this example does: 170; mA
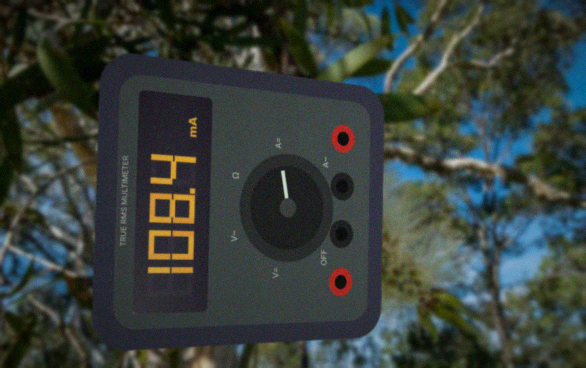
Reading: 108.4; mA
